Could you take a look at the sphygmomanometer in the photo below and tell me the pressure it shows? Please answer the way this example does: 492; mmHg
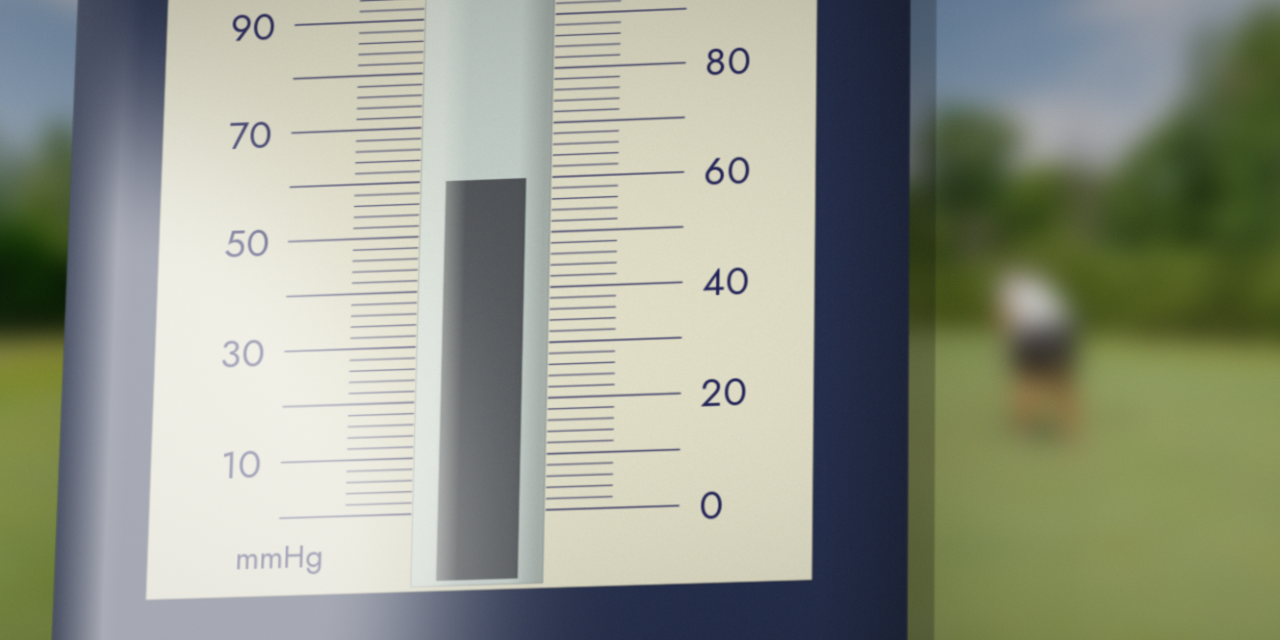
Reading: 60; mmHg
